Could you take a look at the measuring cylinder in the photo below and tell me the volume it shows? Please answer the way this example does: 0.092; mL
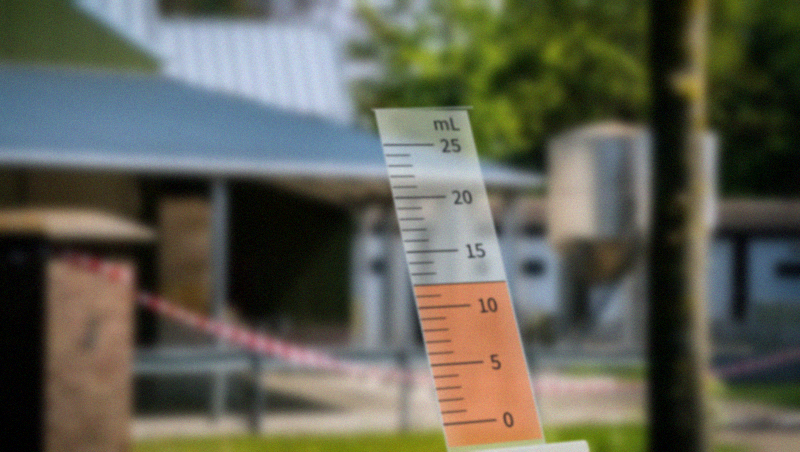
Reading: 12; mL
